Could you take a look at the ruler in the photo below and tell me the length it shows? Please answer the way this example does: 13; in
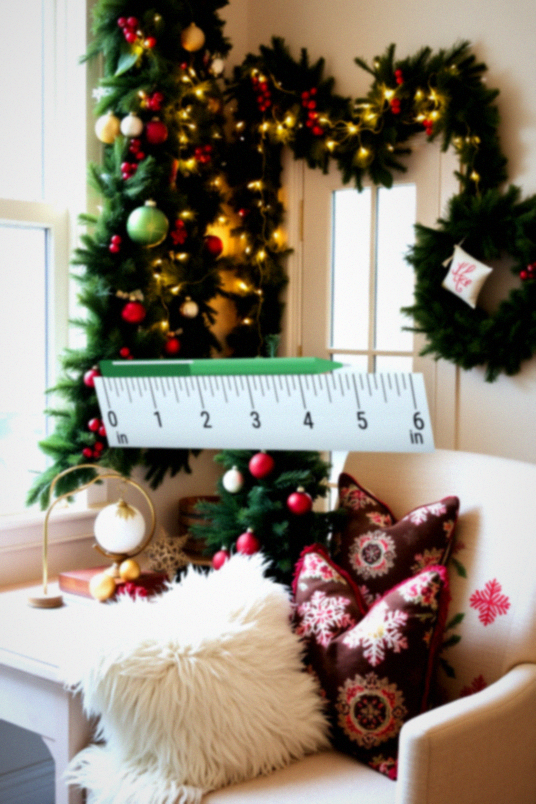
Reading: 5; in
